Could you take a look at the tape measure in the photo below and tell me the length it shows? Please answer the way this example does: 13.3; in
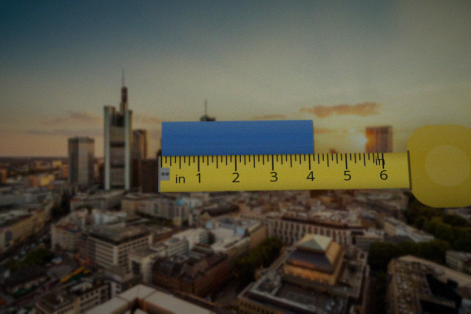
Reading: 4.125; in
